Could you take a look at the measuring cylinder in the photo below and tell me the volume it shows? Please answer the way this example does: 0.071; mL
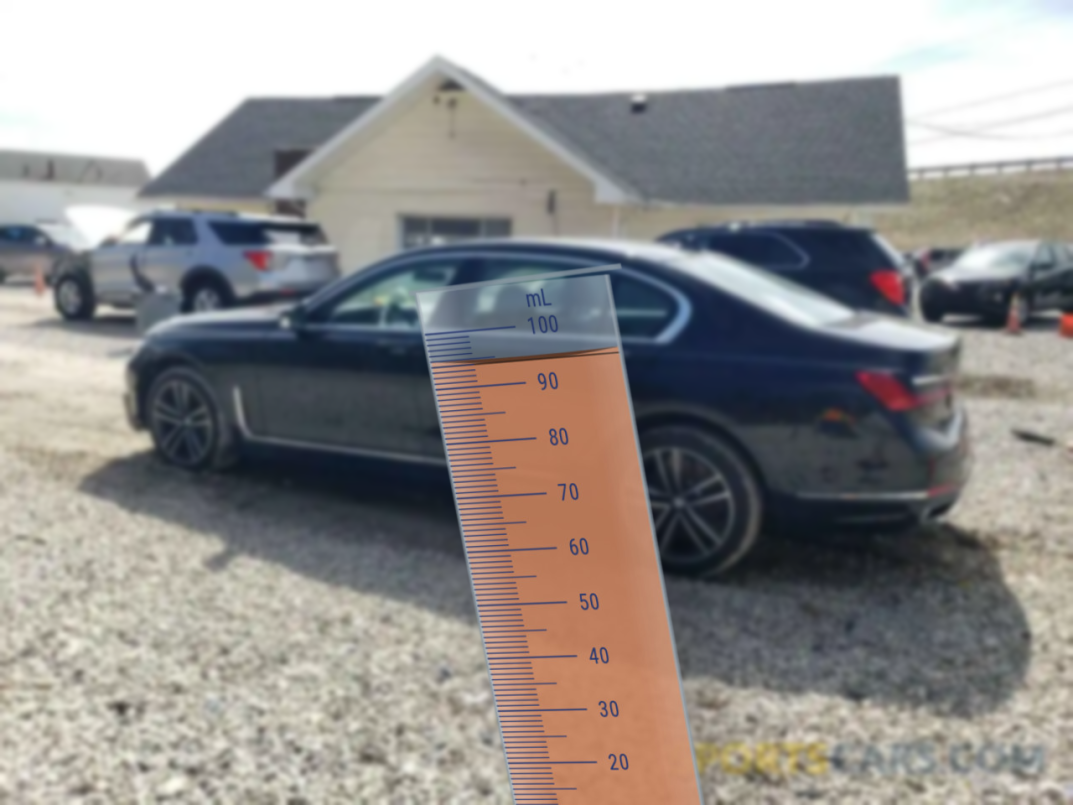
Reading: 94; mL
